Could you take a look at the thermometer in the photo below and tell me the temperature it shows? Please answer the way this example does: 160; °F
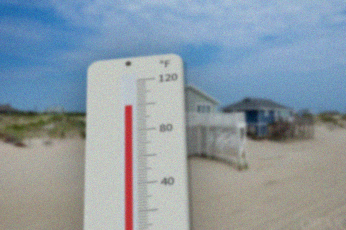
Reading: 100; °F
